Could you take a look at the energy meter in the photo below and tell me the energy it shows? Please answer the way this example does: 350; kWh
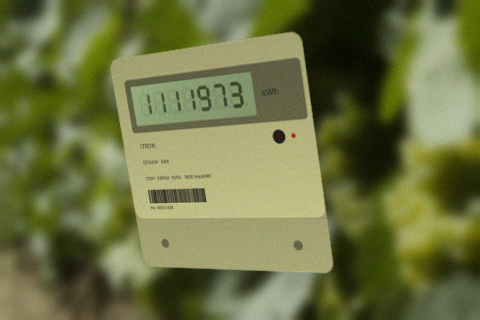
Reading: 1111973; kWh
